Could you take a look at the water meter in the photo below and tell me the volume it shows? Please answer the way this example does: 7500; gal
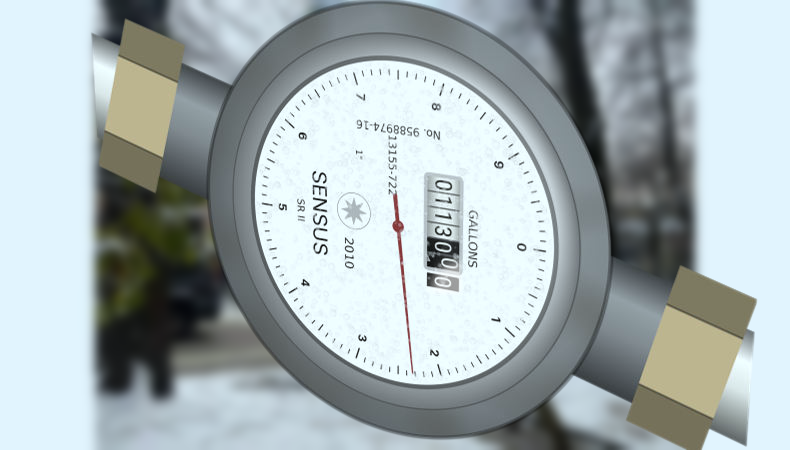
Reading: 113002.3; gal
